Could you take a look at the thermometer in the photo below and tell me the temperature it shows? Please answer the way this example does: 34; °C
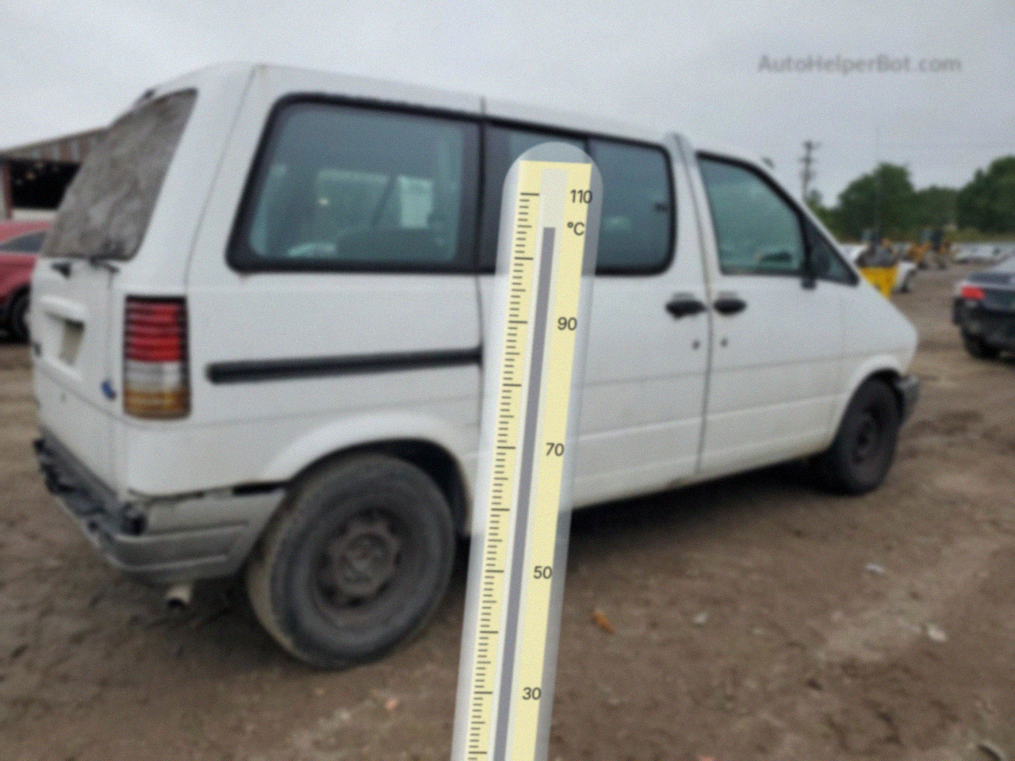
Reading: 105; °C
